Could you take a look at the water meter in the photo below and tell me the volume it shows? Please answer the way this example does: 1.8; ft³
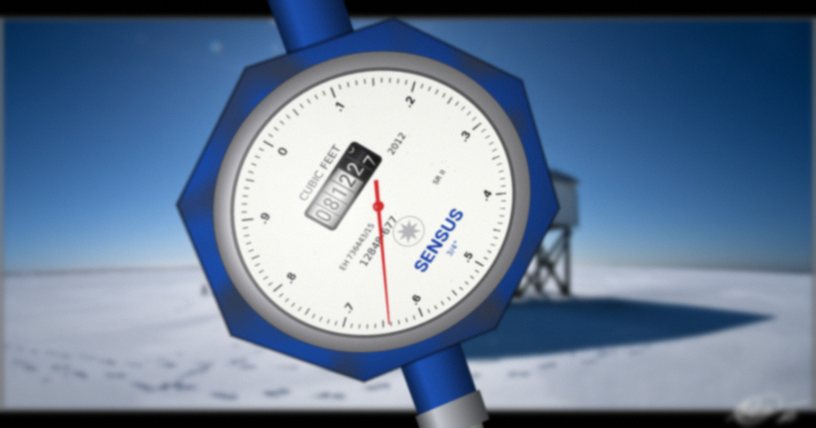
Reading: 81226.64; ft³
